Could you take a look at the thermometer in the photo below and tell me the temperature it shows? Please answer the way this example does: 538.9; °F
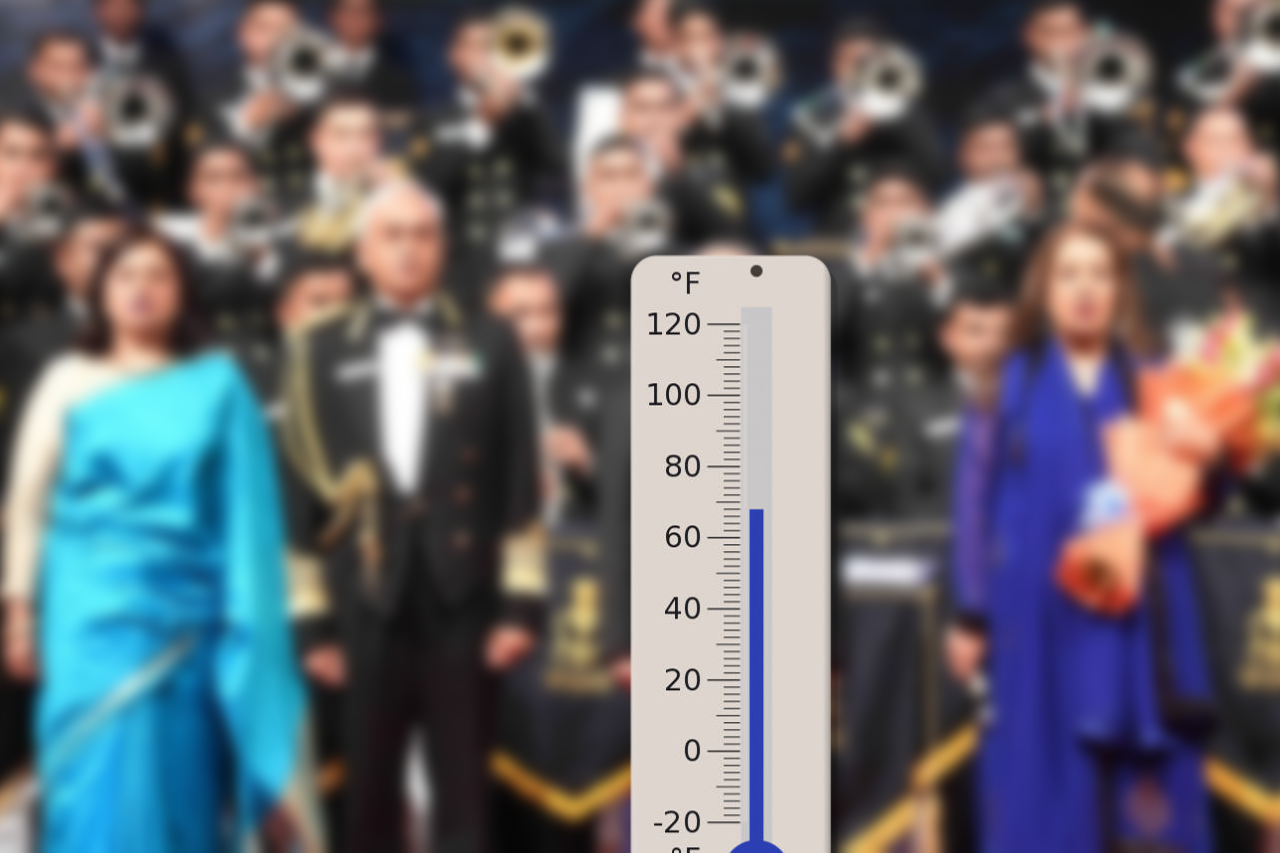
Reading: 68; °F
